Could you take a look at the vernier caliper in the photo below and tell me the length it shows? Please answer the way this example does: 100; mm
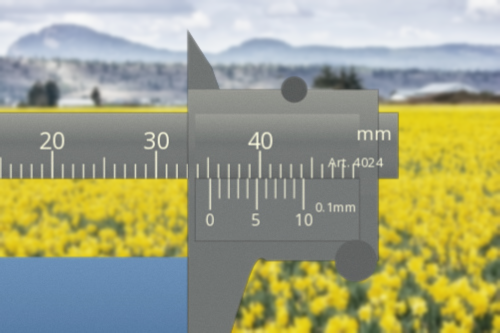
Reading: 35.2; mm
